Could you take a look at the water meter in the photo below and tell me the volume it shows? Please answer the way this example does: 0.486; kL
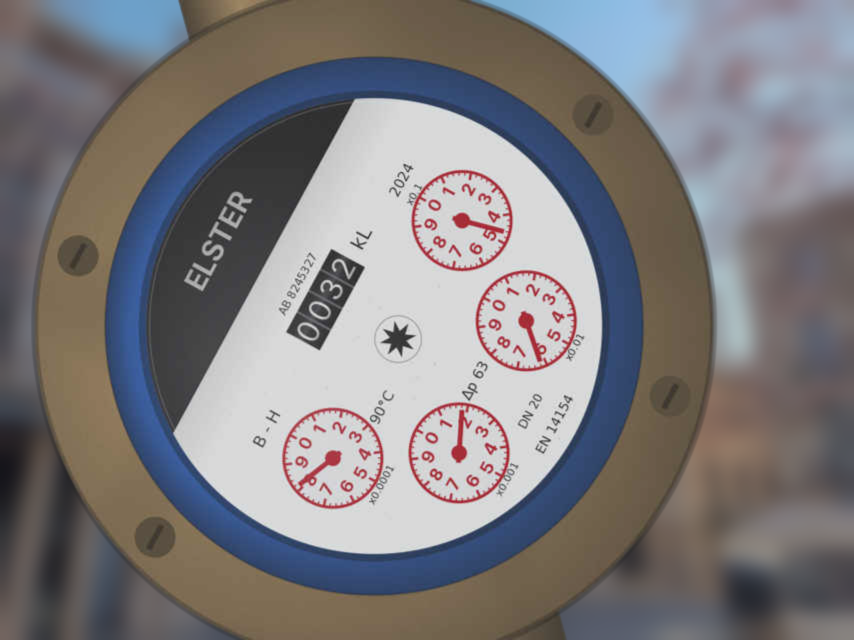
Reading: 32.4618; kL
